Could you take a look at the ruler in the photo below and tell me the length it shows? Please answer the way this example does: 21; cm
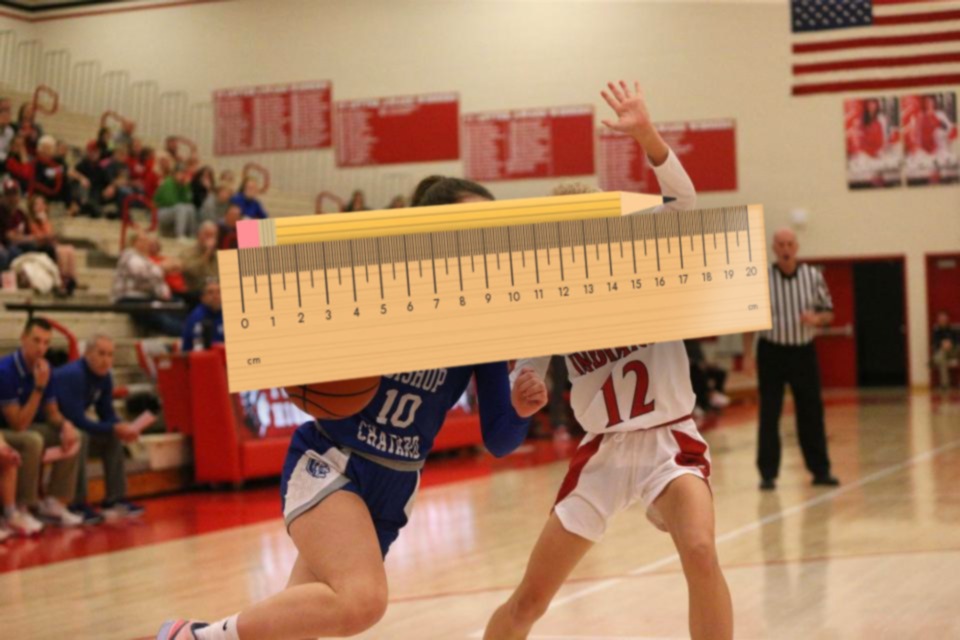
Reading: 17; cm
